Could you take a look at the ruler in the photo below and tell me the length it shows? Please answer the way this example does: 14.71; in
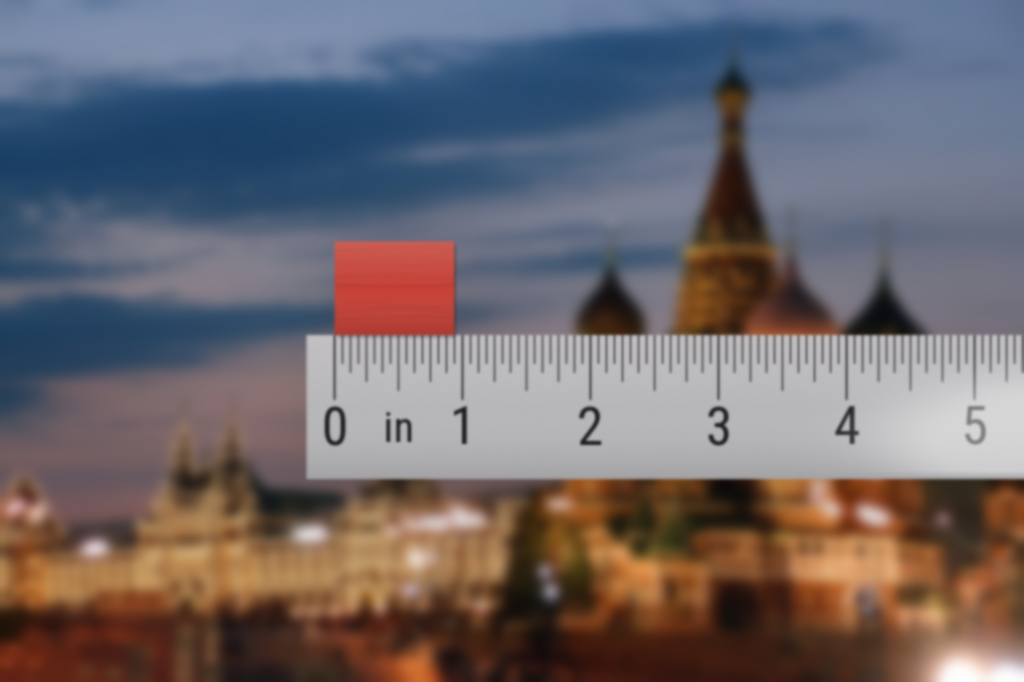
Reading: 0.9375; in
